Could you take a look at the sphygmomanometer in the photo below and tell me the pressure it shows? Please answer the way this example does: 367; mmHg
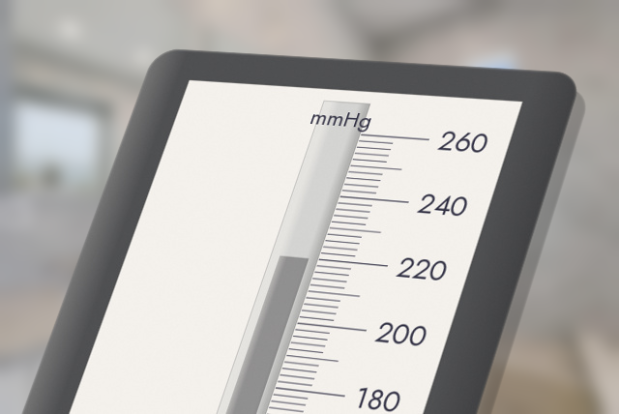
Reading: 220; mmHg
